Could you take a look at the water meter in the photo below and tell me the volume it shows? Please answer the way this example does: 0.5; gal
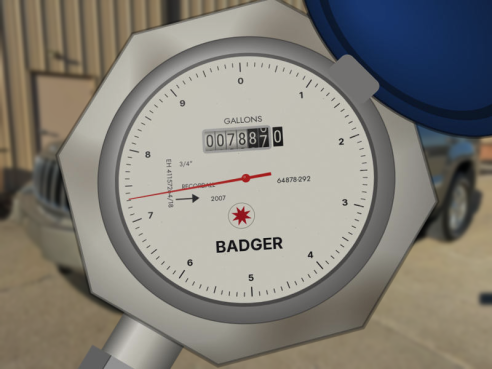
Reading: 78867.3; gal
